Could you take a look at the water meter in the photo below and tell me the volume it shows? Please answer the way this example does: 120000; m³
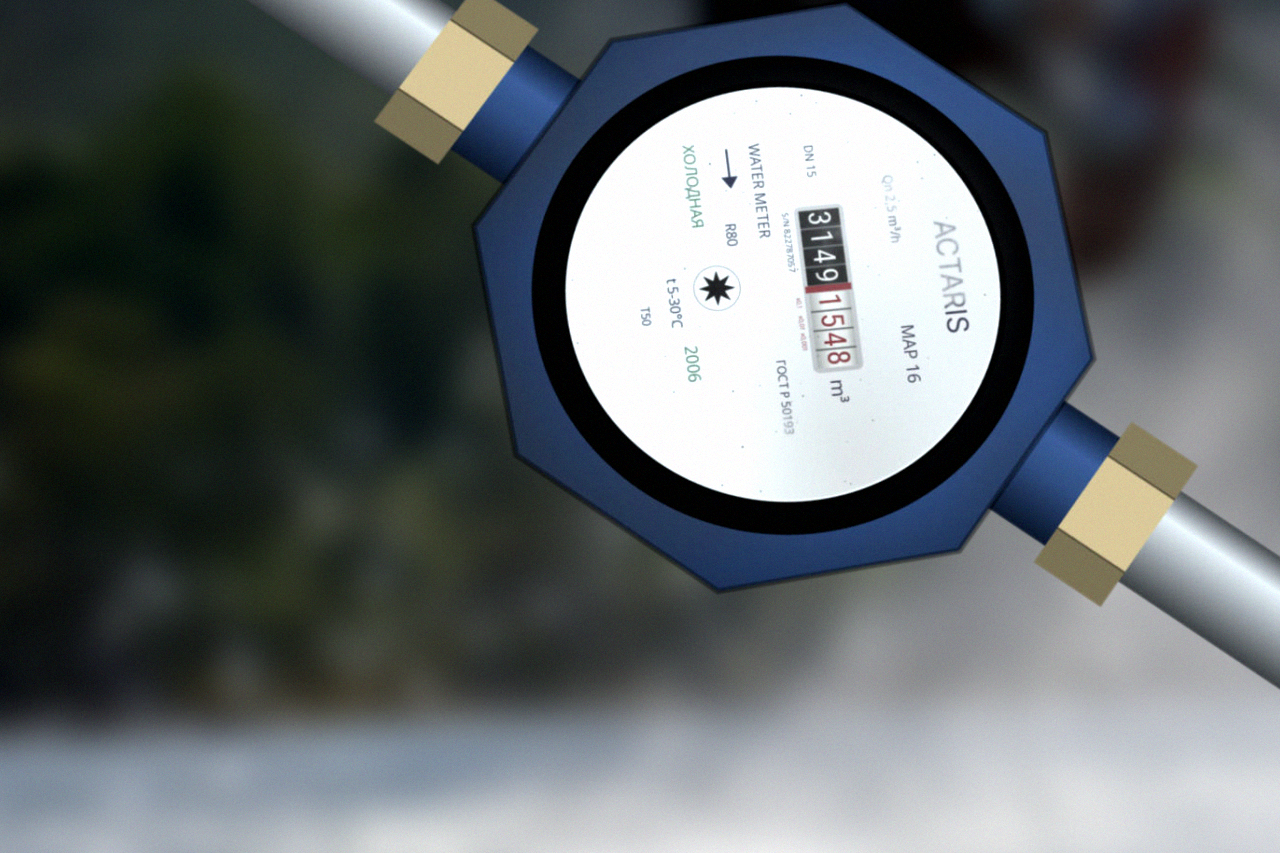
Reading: 3149.1548; m³
